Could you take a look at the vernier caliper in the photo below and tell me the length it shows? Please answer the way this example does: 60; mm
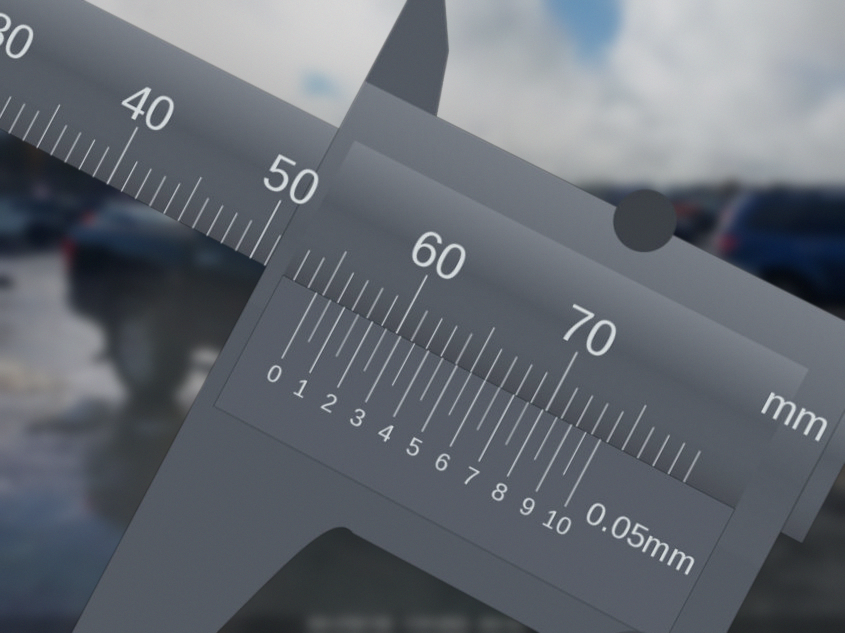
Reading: 54.6; mm
